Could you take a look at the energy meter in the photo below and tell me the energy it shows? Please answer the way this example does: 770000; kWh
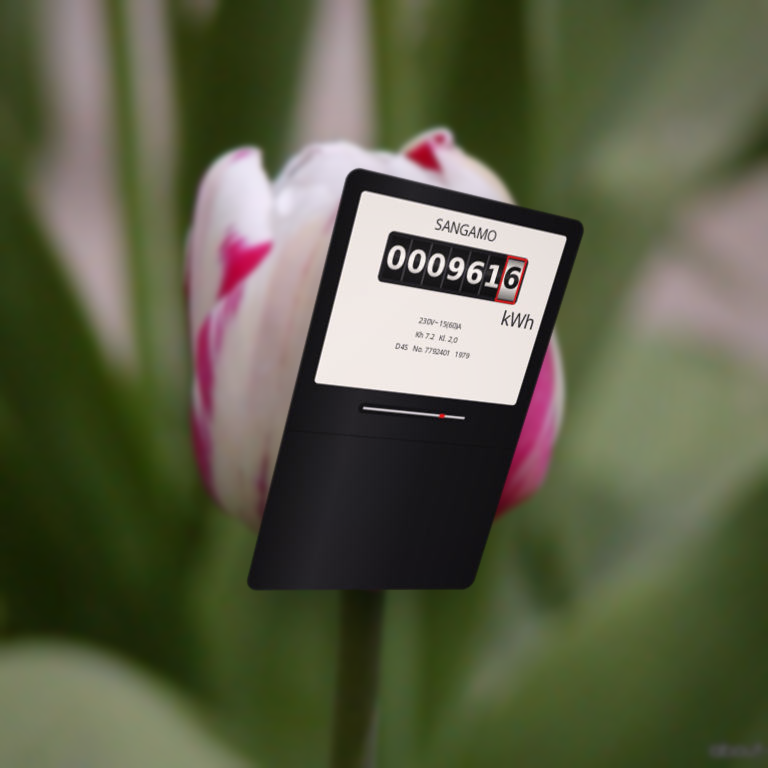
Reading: 961.6; kWh
